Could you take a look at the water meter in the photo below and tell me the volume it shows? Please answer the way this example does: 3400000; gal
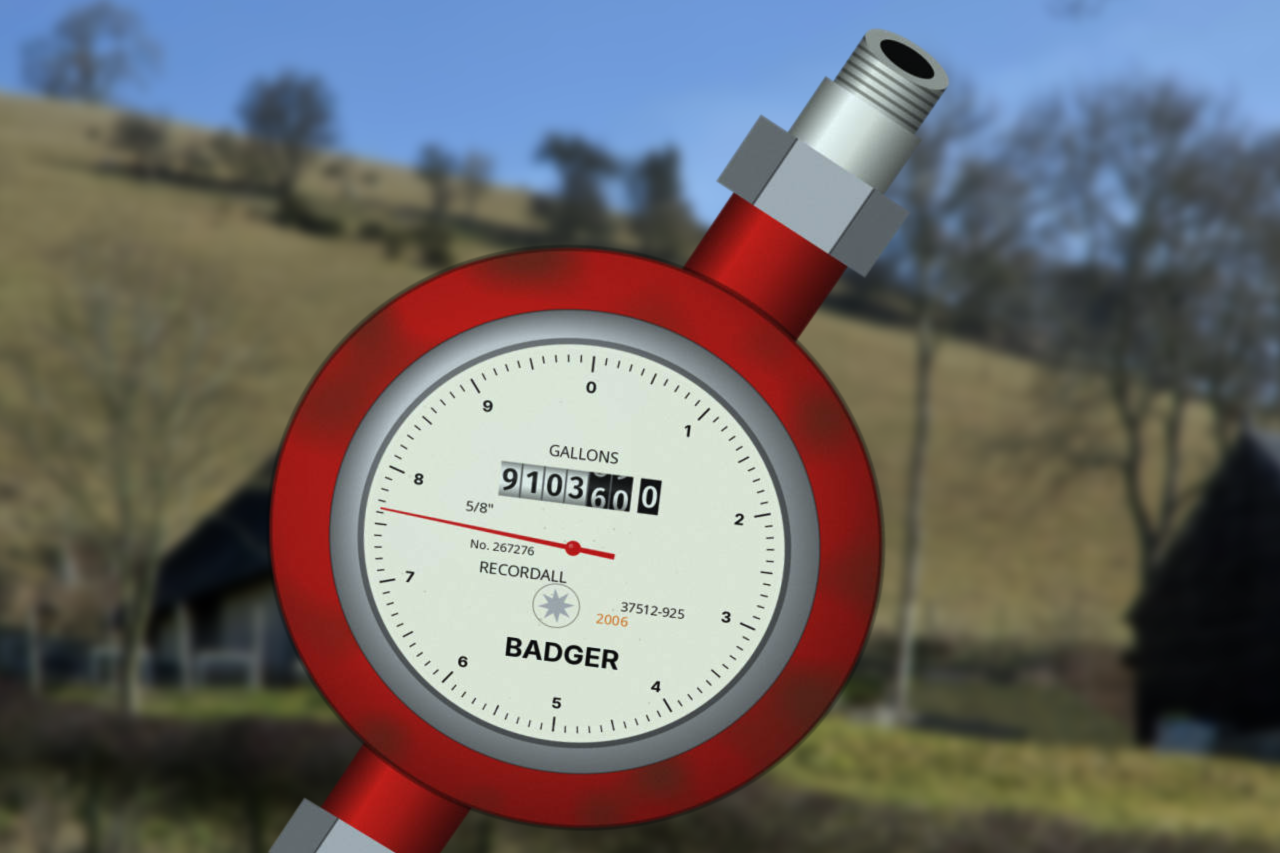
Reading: 9103597.6; gal
